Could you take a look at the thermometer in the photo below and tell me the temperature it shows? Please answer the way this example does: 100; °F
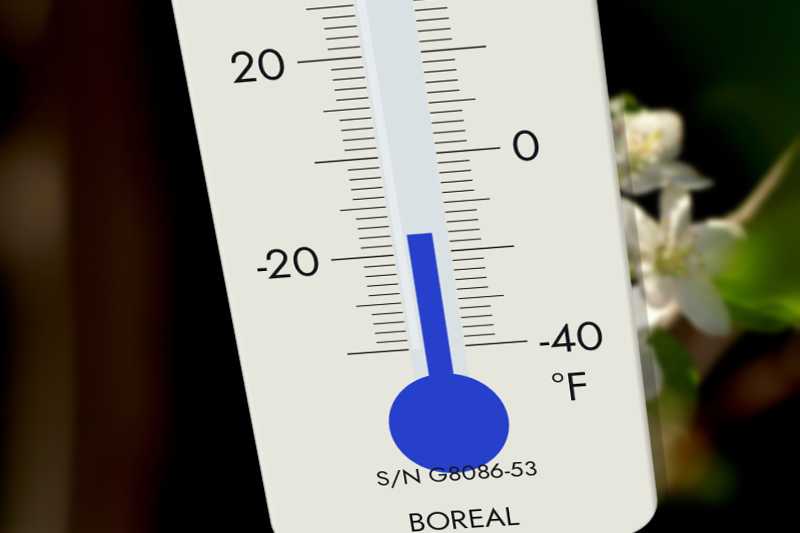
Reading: -16; °F
